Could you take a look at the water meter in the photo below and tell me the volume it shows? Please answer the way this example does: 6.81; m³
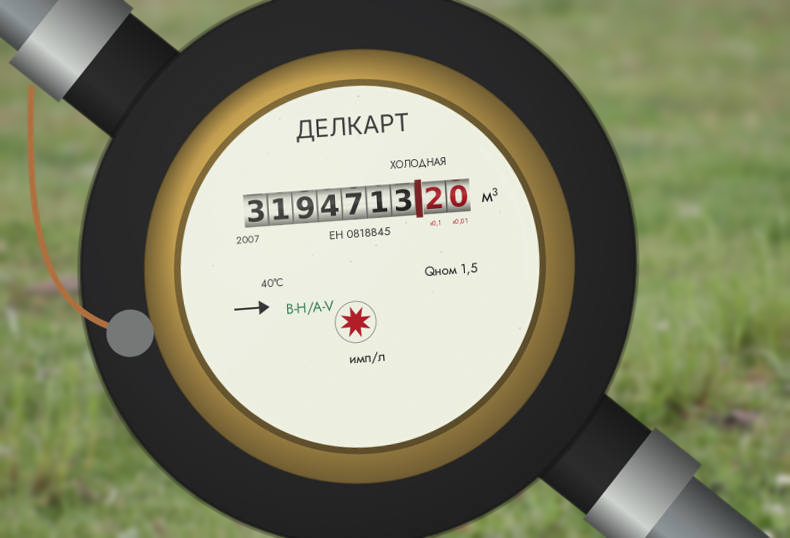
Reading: 3194713.20; m³
